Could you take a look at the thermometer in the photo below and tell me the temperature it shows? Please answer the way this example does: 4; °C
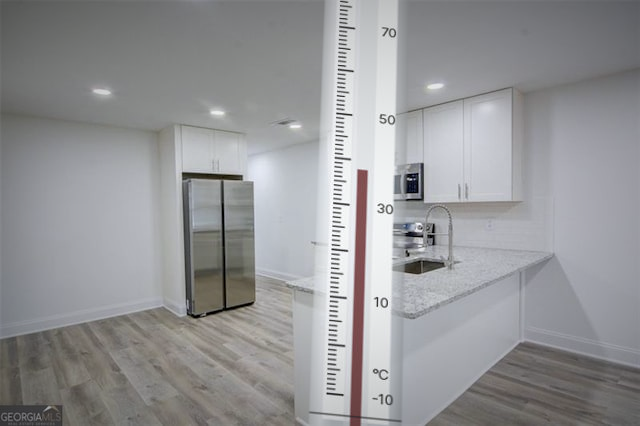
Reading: 38; °C
